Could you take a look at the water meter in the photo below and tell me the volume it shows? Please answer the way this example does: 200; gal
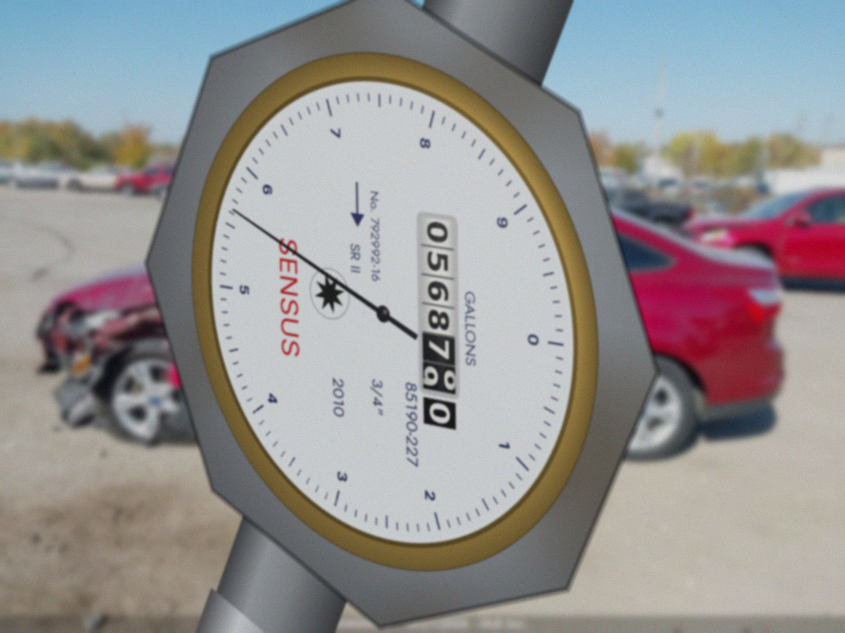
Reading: 568785.6; gal
